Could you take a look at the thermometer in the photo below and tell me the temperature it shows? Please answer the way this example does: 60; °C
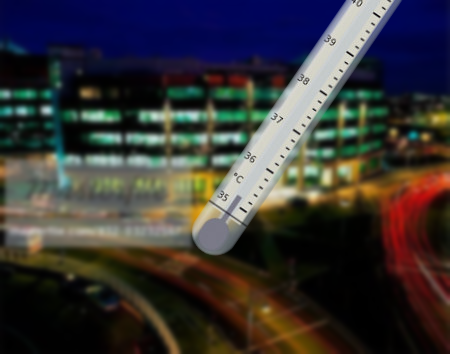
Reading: 35.2; °C
